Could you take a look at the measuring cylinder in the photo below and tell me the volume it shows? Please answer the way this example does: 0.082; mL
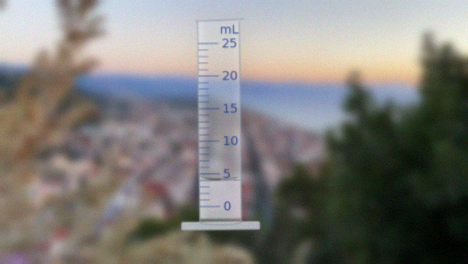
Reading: 4; mL
